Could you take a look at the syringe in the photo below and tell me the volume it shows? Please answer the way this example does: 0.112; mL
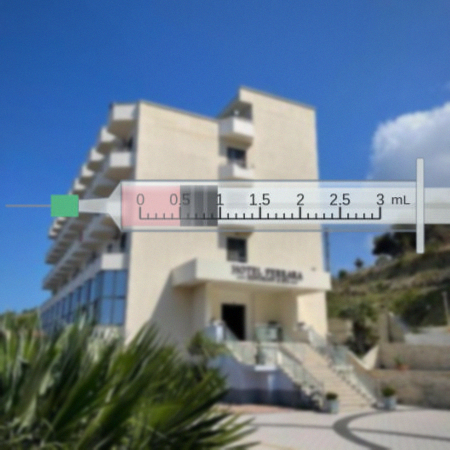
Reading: 0.5; mL
